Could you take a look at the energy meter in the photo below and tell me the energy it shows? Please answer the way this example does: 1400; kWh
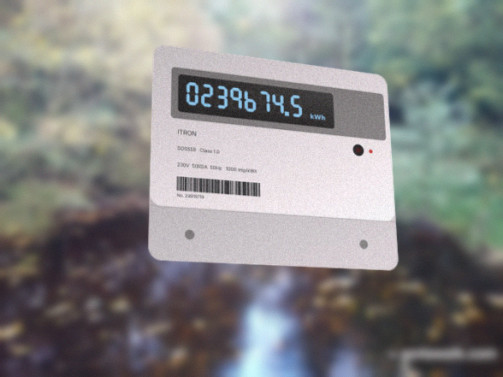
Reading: 239674.5; kWh
